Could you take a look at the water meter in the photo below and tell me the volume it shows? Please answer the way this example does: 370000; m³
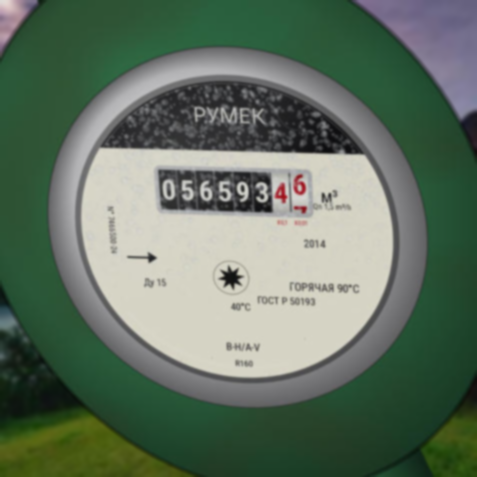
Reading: 56593.46; m³
